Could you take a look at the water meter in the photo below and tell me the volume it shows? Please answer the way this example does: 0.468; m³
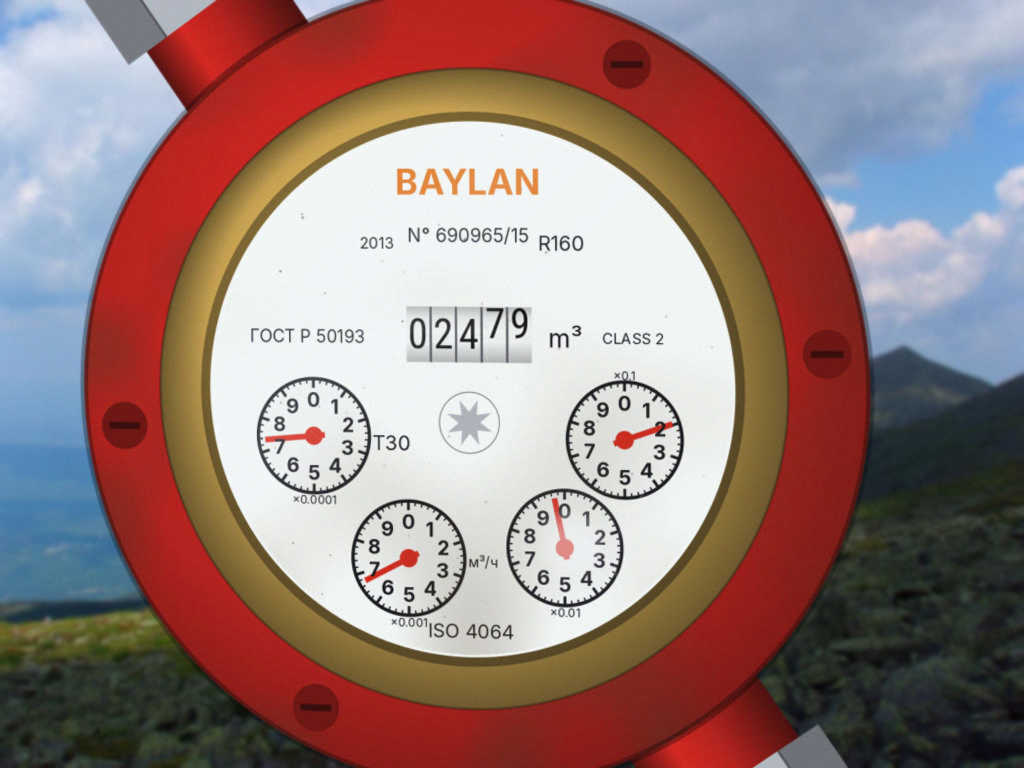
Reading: 2479.1967; m³
